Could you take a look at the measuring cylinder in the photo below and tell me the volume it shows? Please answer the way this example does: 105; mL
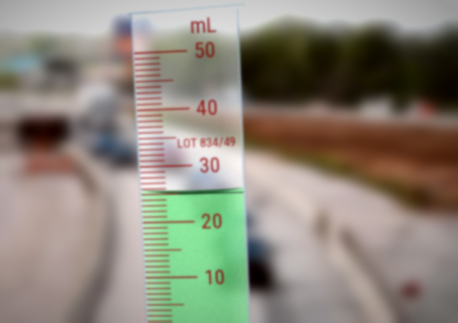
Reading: 25; mL
